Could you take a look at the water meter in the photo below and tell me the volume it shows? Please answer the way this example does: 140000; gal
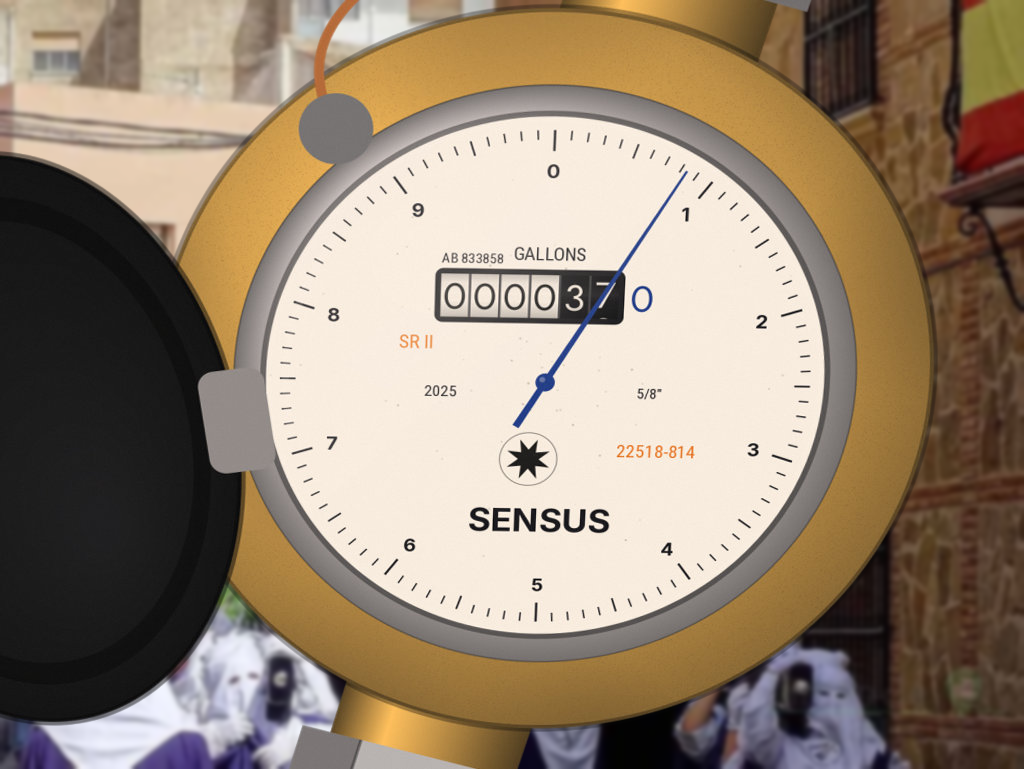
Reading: 370.8; gal
